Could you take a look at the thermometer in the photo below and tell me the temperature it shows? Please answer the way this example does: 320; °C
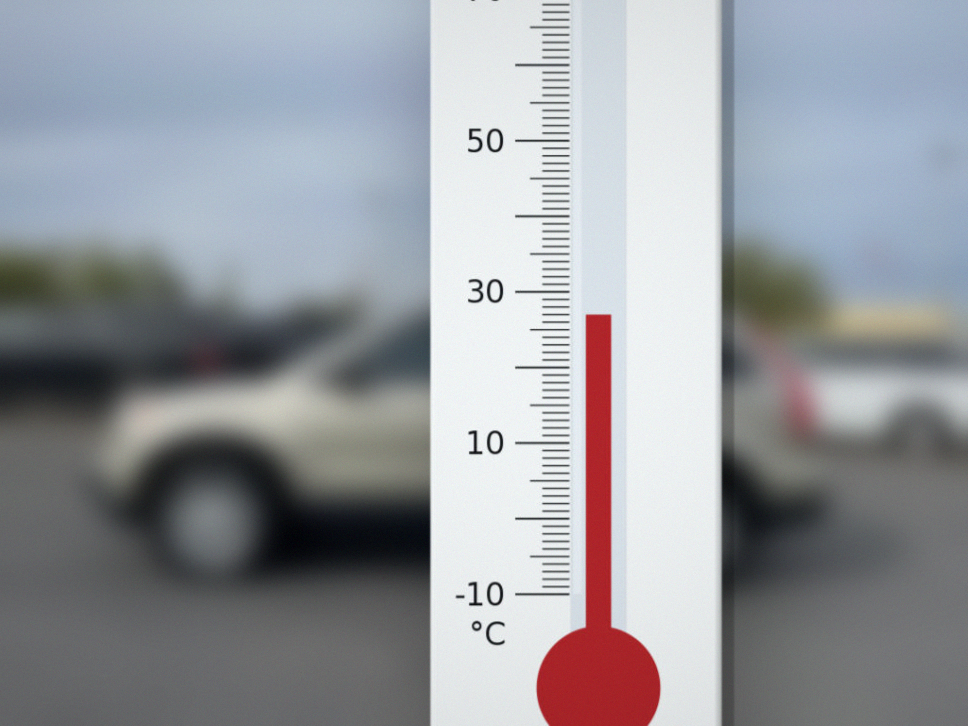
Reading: 27; °C
